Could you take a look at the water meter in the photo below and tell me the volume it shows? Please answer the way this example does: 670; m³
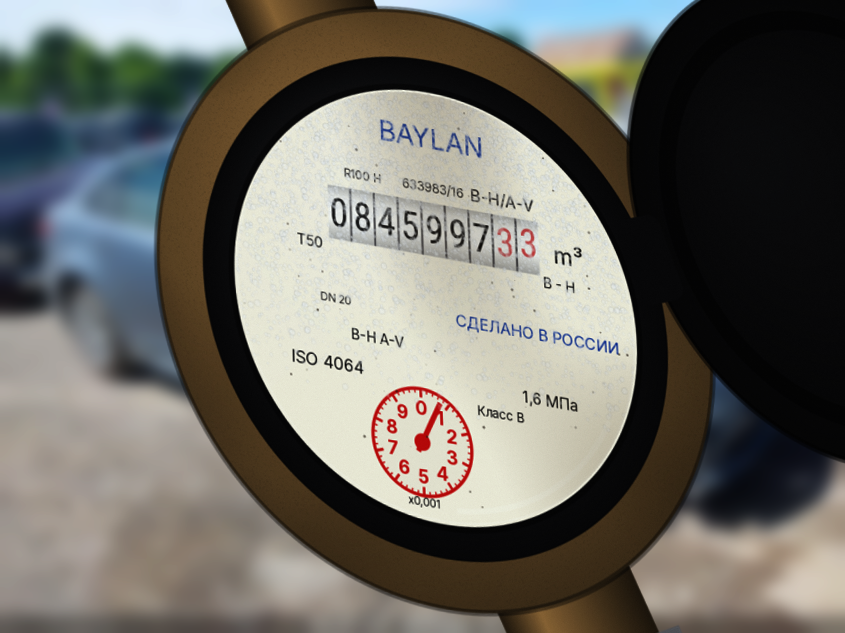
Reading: 845997.330; m³
